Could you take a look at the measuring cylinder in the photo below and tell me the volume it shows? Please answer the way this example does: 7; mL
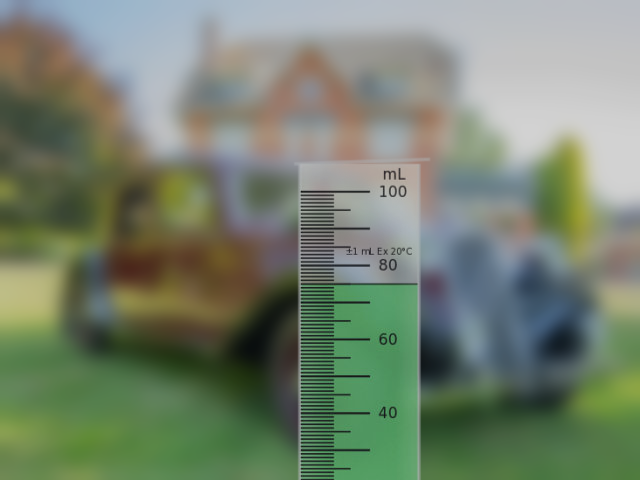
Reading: 75; mL
